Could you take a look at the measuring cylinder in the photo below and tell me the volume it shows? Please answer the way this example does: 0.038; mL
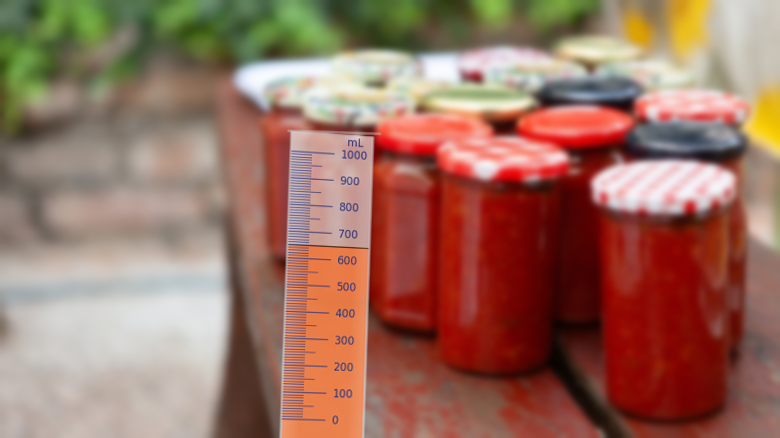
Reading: 650; mL
